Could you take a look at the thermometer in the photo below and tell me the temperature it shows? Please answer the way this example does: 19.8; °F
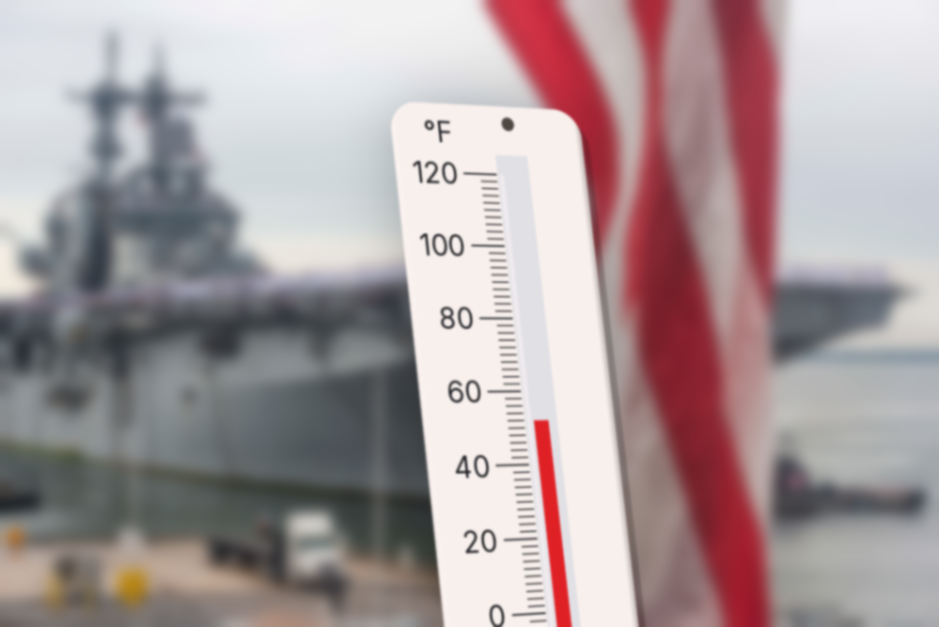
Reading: 52; °F
